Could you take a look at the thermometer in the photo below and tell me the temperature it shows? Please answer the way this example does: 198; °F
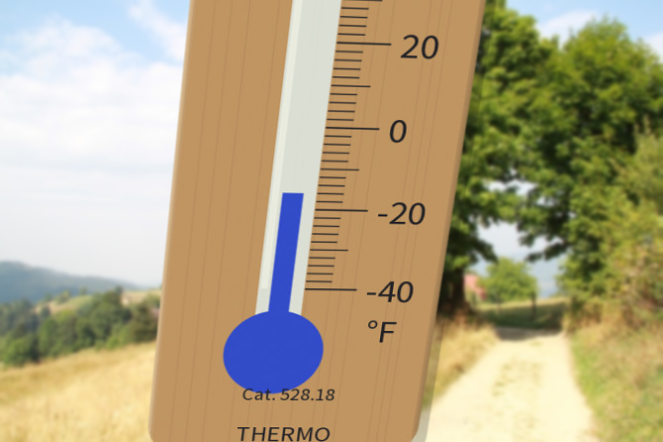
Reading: -16; °F
